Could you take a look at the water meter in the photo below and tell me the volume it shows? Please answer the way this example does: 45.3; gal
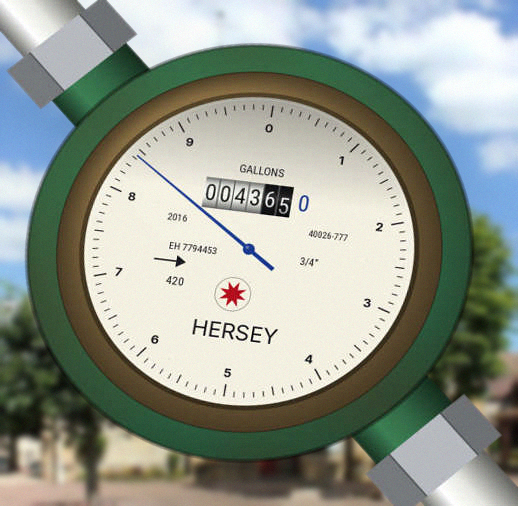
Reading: 43648.4; gal
